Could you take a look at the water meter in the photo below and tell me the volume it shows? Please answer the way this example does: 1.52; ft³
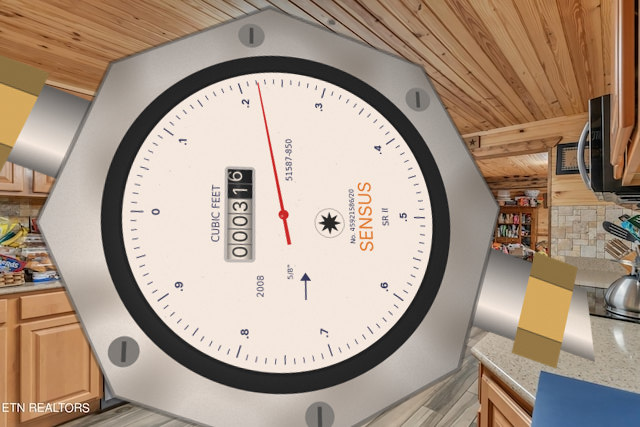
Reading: 316.22; ft³
